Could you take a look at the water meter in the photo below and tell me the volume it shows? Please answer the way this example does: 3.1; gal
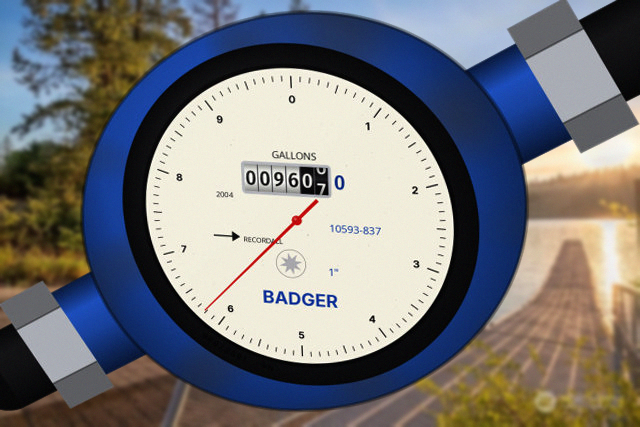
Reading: 96066.2; gal
